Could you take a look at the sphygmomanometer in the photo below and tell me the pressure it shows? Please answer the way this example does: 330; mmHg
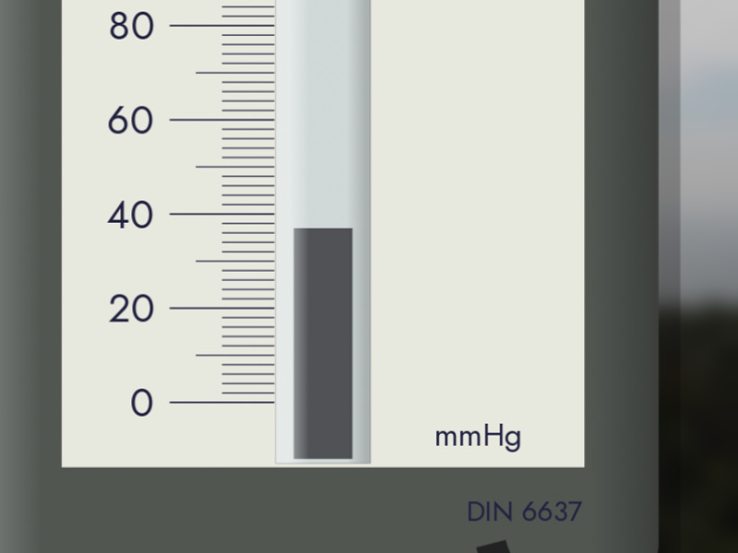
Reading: 37; mmHg
